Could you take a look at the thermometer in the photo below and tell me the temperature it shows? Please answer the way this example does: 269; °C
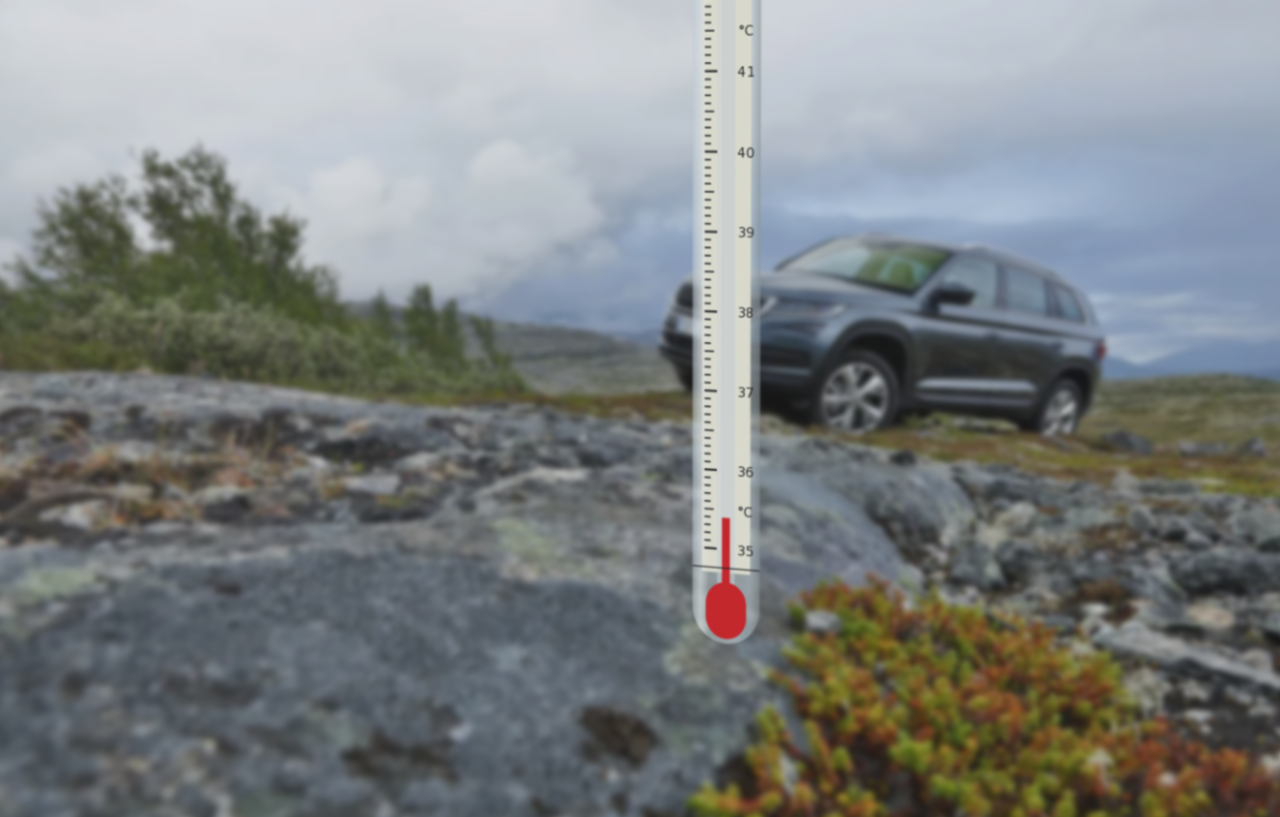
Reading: 35.4; °C
